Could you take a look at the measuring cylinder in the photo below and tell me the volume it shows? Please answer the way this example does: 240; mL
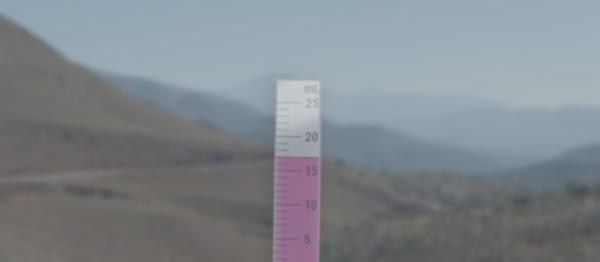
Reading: 17; mL
